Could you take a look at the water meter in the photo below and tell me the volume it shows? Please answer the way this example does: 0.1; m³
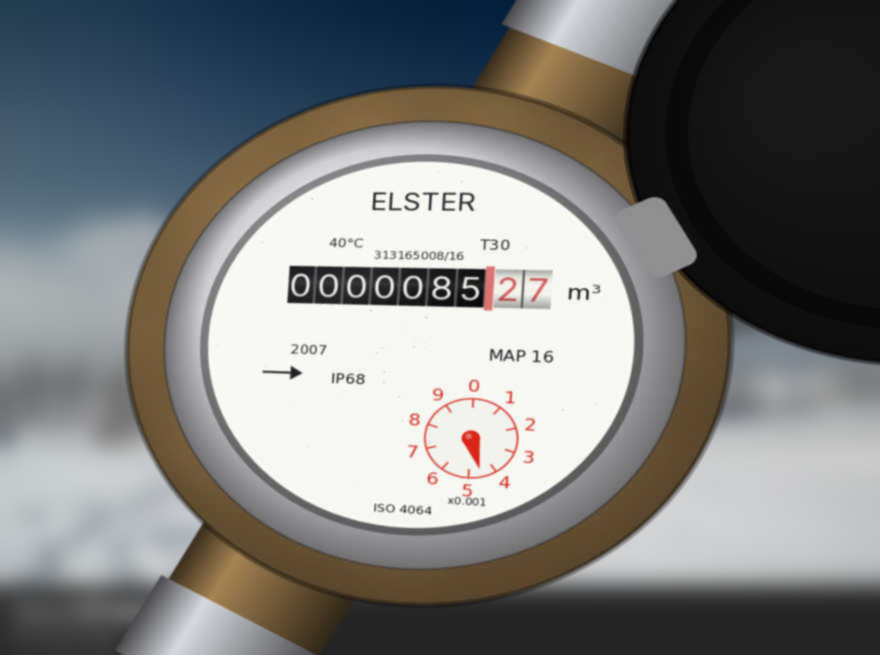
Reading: 85.274; m³
